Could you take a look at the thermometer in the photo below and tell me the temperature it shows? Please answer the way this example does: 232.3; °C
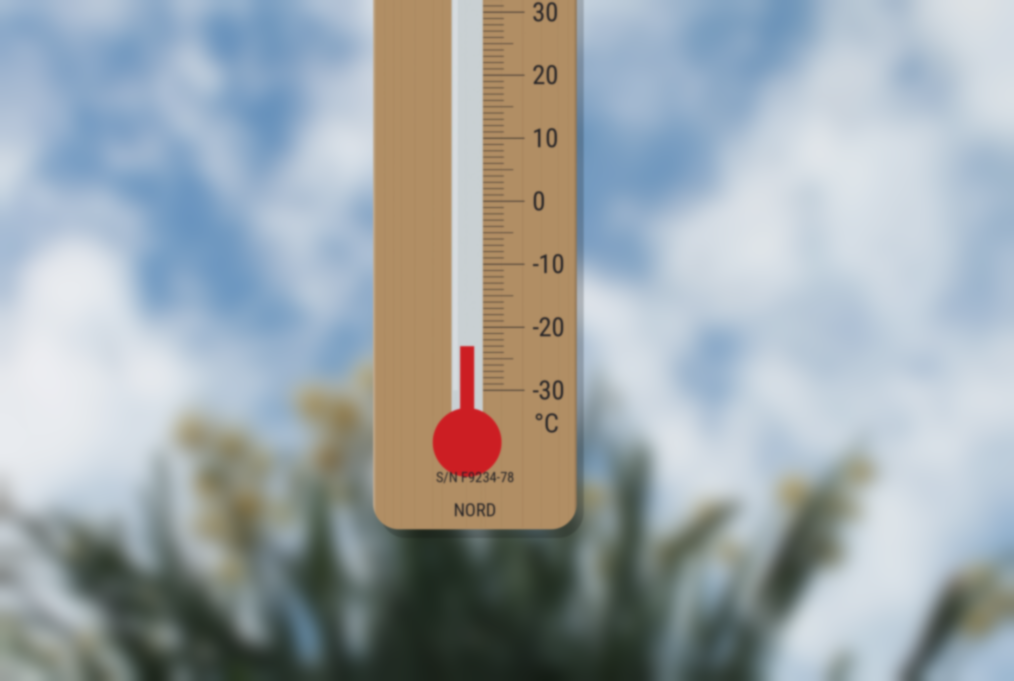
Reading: -23; °C
